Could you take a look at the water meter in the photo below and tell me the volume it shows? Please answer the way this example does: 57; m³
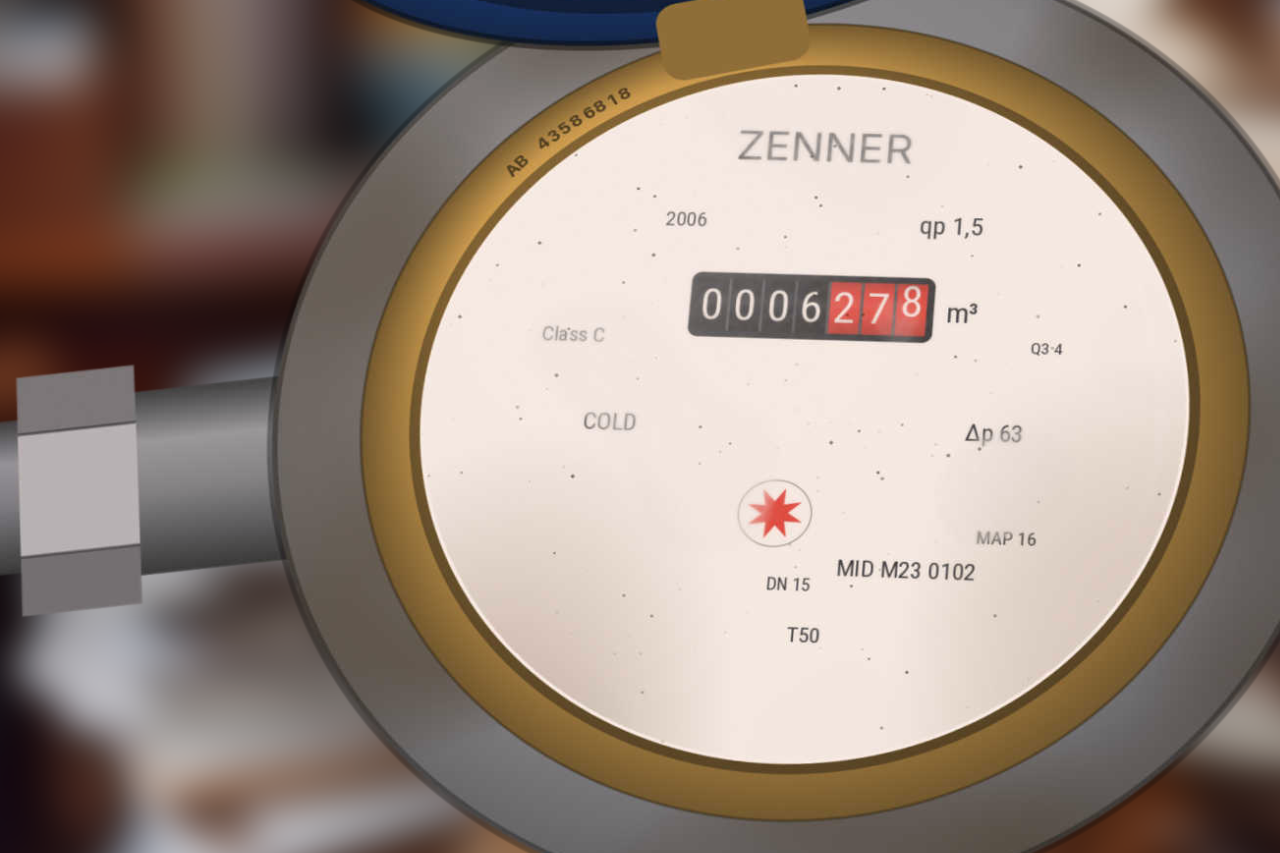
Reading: 6.278; m³
